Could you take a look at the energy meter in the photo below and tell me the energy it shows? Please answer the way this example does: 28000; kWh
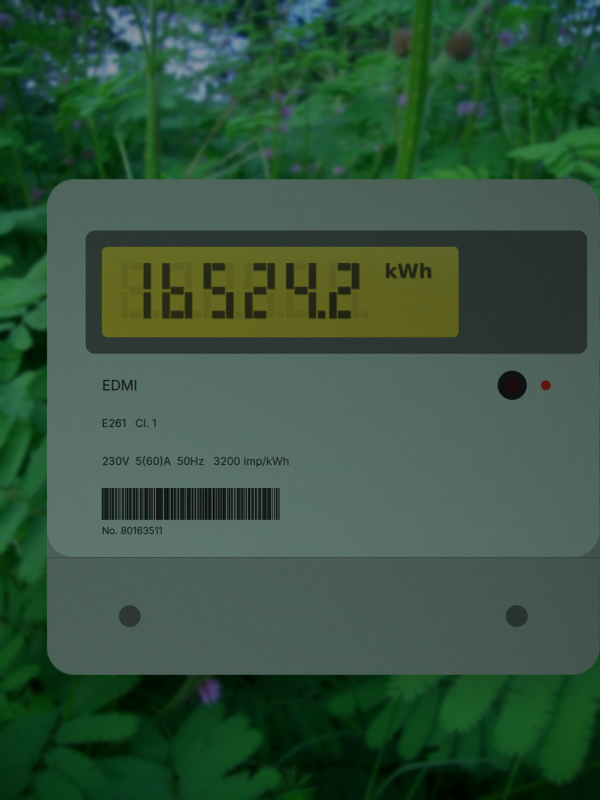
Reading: 16524.2; kWh
